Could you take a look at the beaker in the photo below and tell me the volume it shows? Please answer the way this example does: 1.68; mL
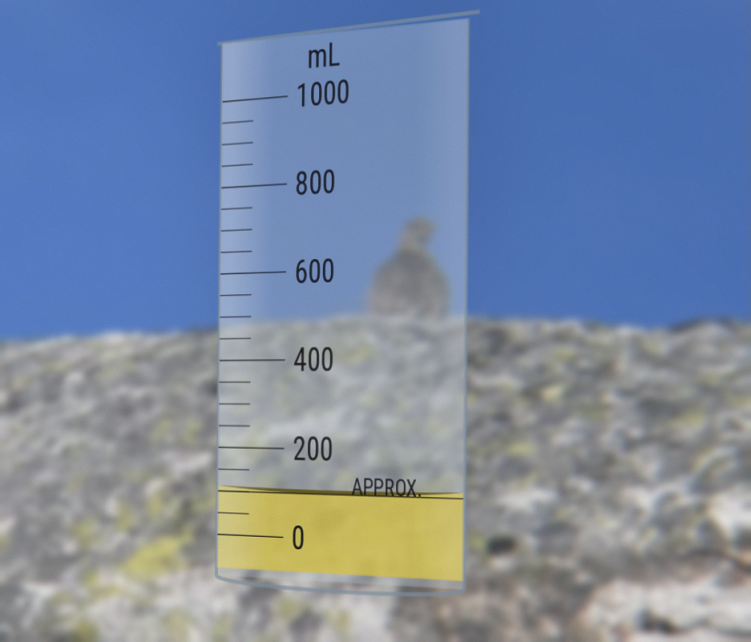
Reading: 100; mL
